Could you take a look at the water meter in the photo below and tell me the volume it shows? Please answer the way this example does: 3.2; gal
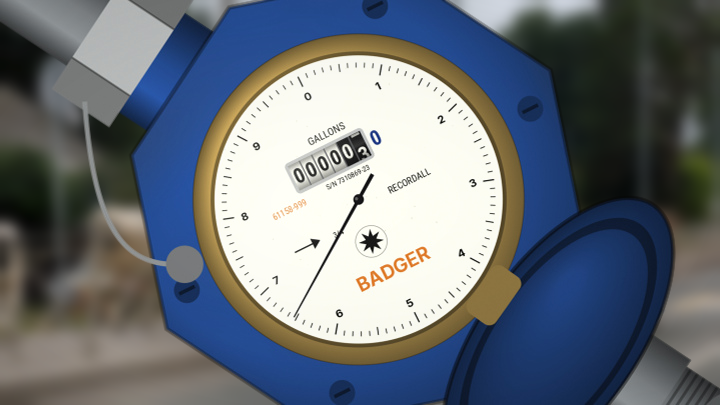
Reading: 26.5; gal
